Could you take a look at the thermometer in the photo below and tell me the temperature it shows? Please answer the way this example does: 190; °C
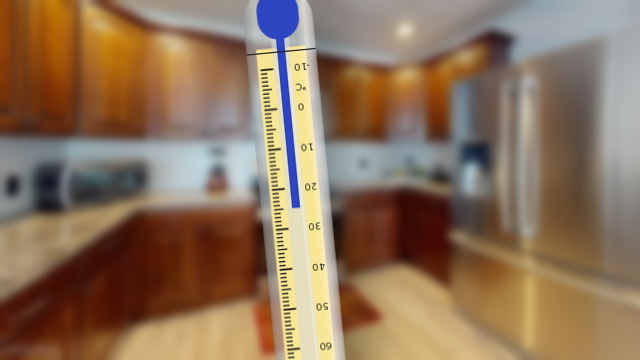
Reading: 25; °C
